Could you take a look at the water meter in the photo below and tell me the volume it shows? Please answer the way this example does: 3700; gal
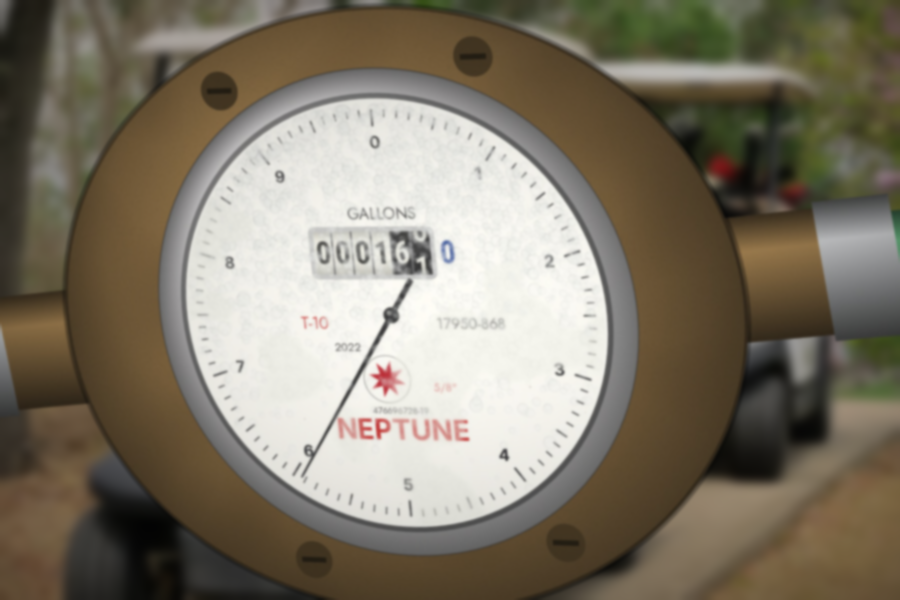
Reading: 1605.9; gal
